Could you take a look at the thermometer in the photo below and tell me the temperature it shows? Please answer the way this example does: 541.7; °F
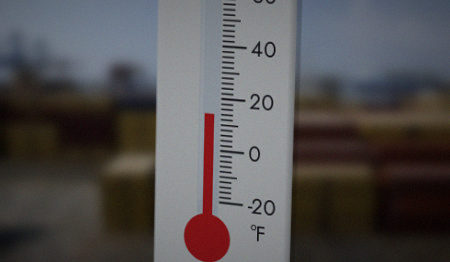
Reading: 14; °F
